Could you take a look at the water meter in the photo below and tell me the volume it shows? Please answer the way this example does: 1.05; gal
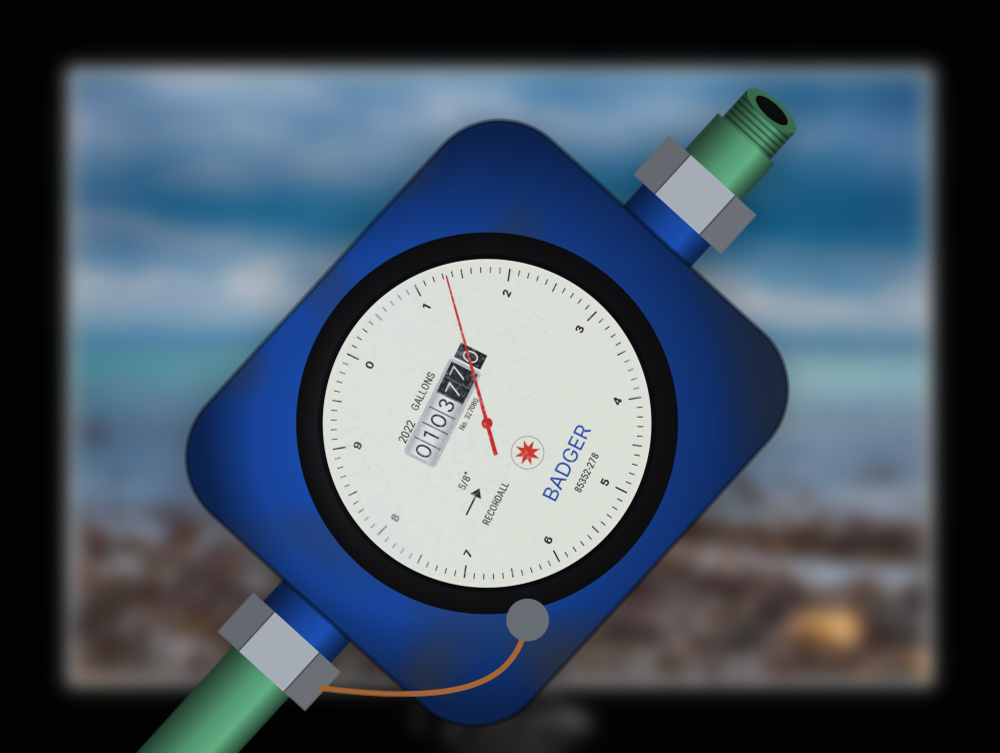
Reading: 103771.3; gal
